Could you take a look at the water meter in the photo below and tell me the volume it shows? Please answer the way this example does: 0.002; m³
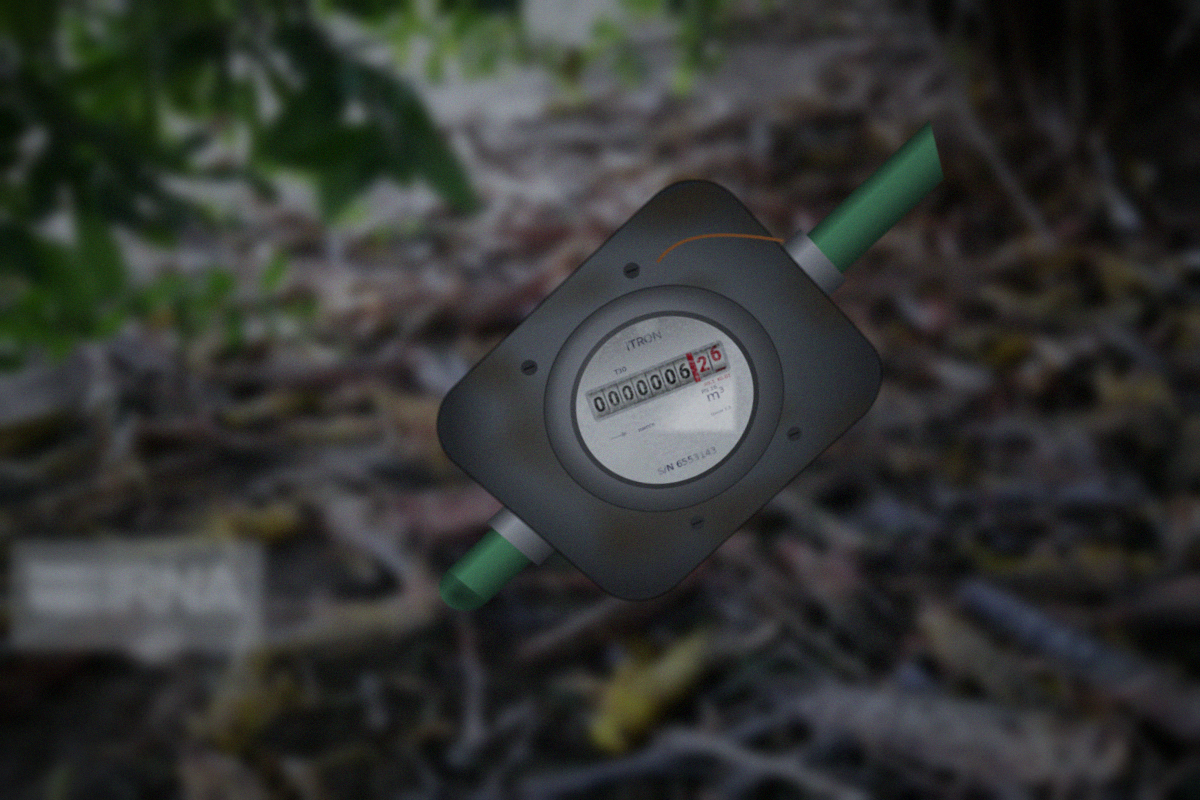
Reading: 6.26; m³
